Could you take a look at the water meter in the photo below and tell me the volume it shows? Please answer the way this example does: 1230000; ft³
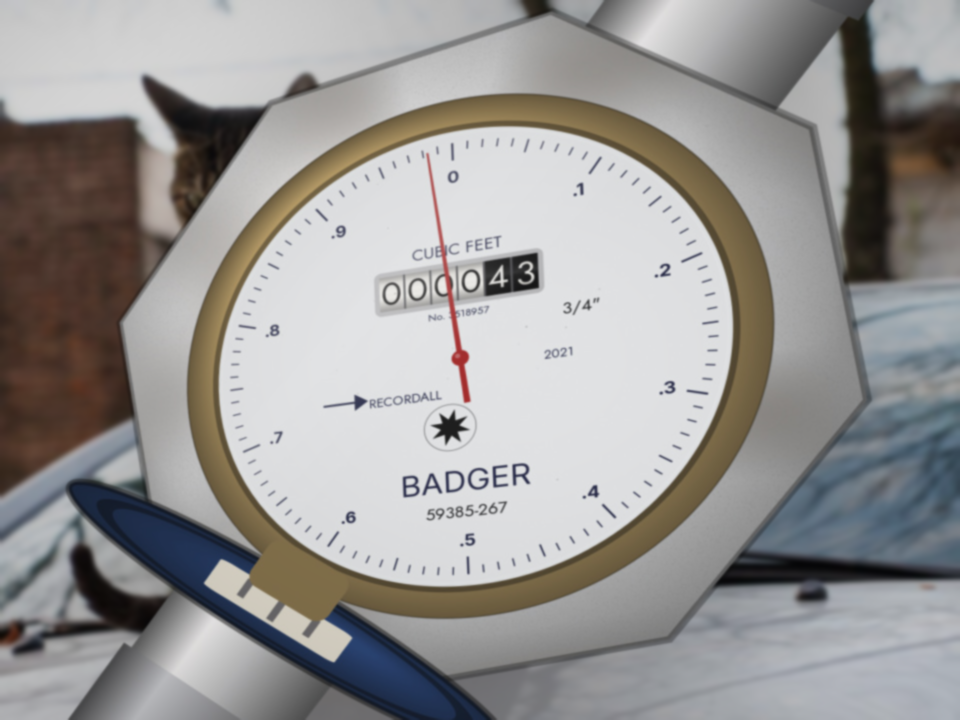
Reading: 42.98; ft³
